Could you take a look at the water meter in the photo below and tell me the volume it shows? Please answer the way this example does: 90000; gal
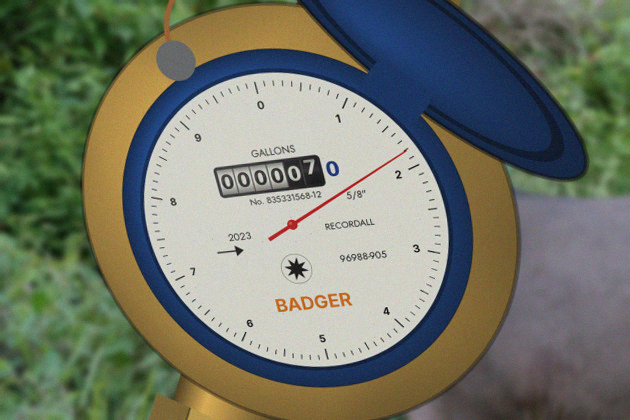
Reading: 71.8; gal
